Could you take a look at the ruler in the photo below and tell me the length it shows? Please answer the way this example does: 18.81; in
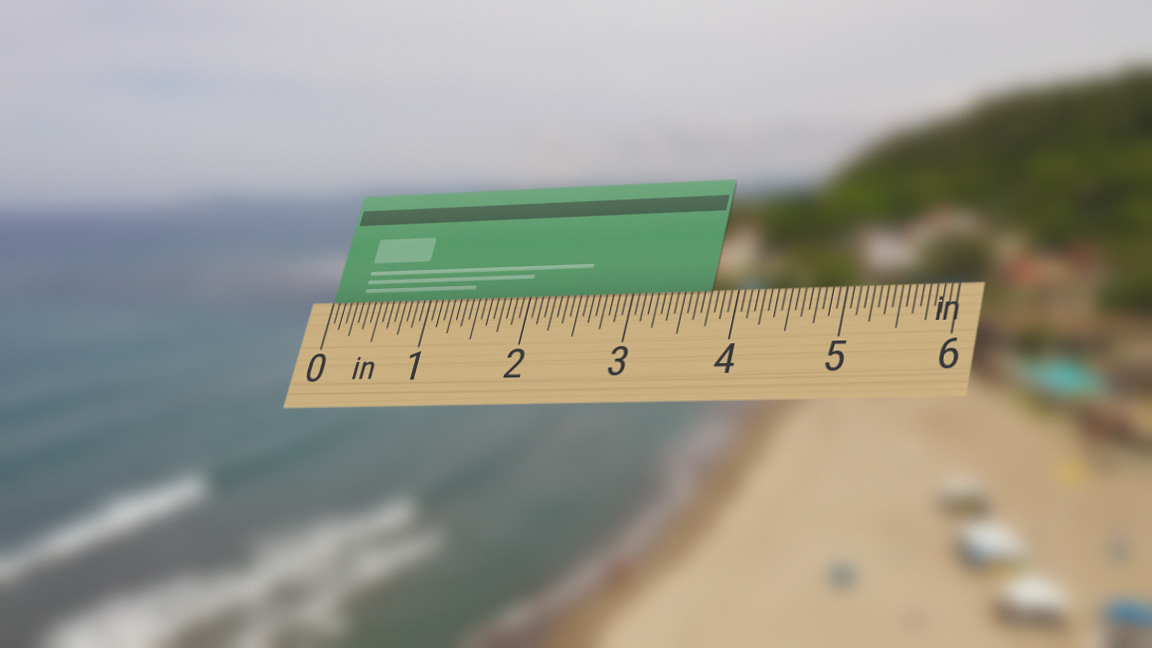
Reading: 3.75; in
